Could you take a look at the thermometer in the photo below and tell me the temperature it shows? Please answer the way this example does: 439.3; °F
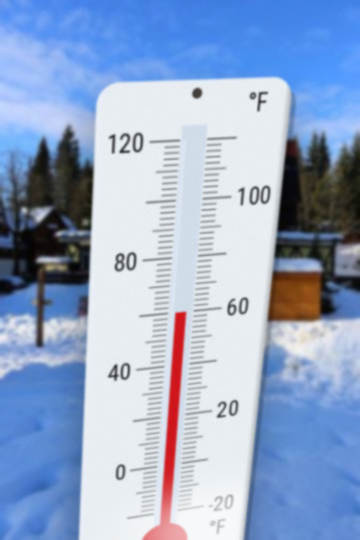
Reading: 60; °F
